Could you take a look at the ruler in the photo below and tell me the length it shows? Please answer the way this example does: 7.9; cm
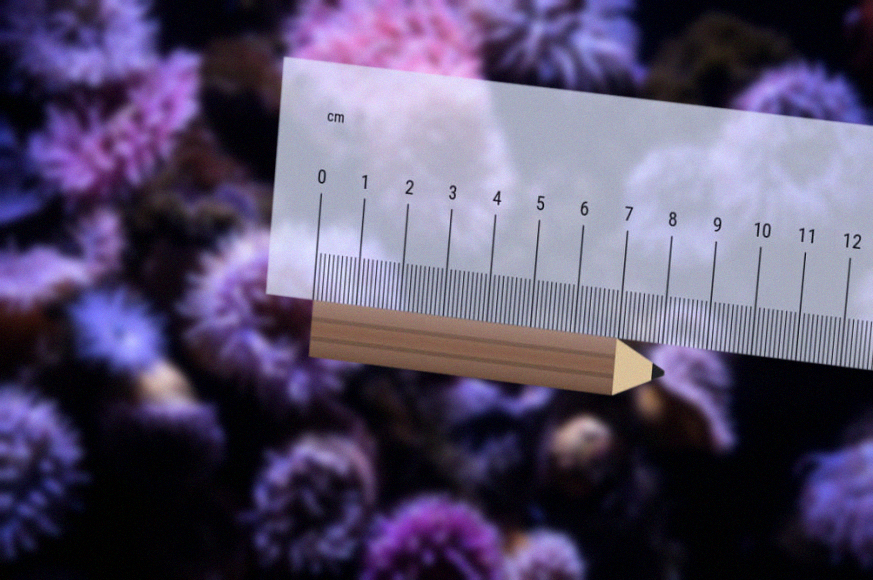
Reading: 8.1; cm
